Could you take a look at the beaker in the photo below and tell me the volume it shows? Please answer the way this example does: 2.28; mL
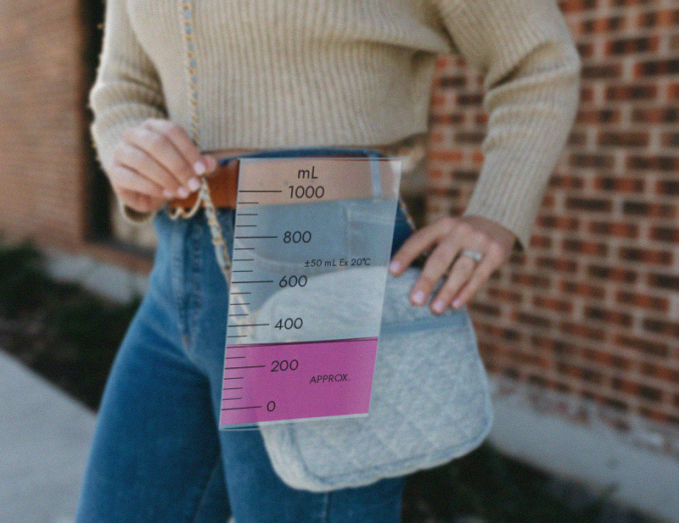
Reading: 300; mL
